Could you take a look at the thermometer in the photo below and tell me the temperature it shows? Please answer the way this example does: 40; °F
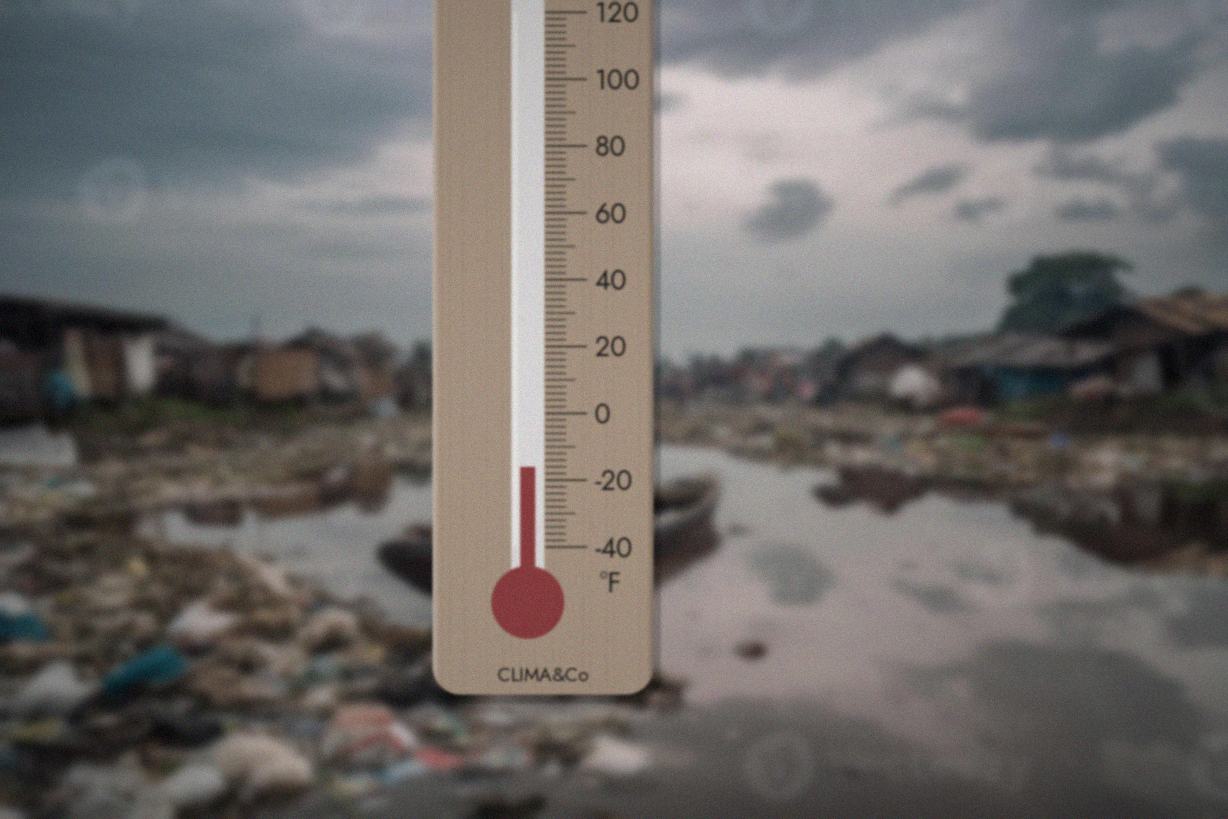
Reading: -16; °F
